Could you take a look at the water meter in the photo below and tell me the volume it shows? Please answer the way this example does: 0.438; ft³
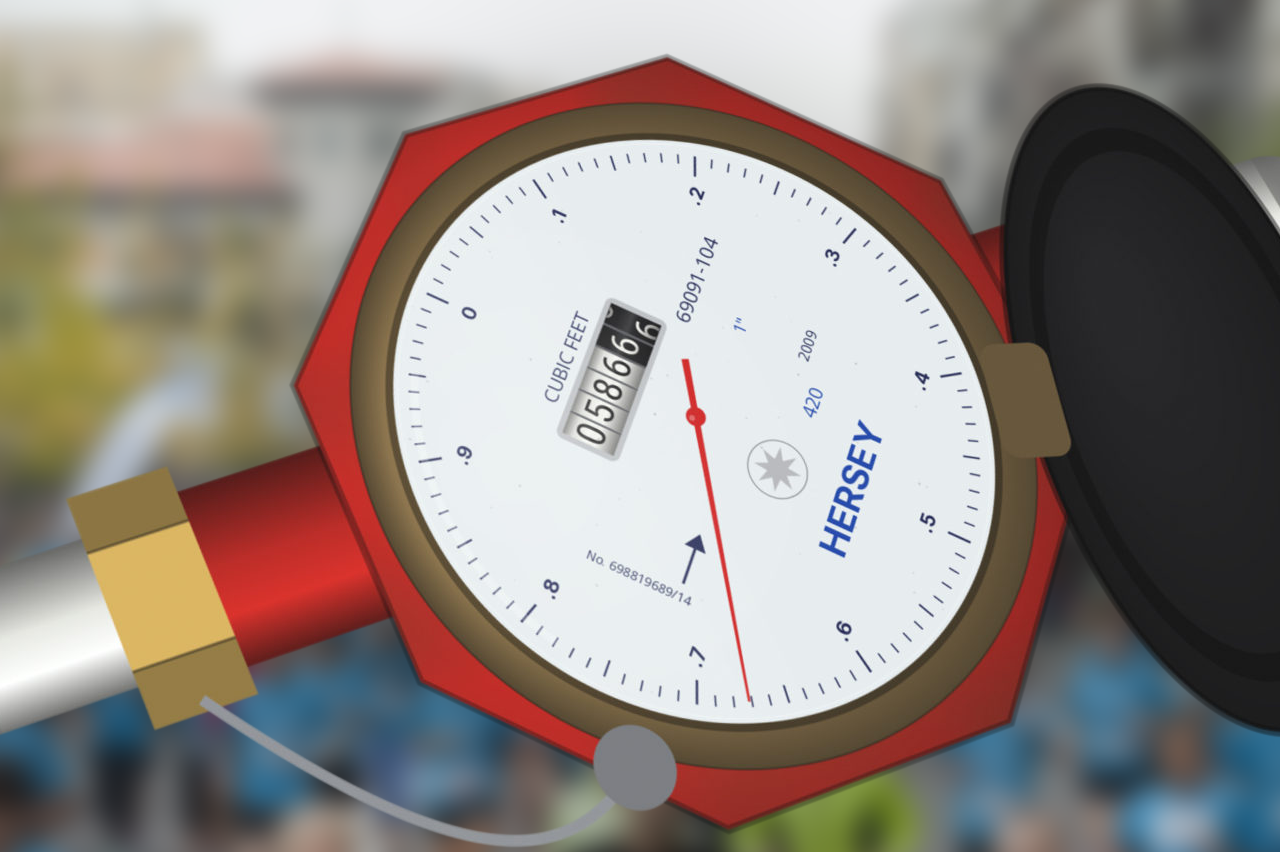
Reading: 58665.67; ft³
